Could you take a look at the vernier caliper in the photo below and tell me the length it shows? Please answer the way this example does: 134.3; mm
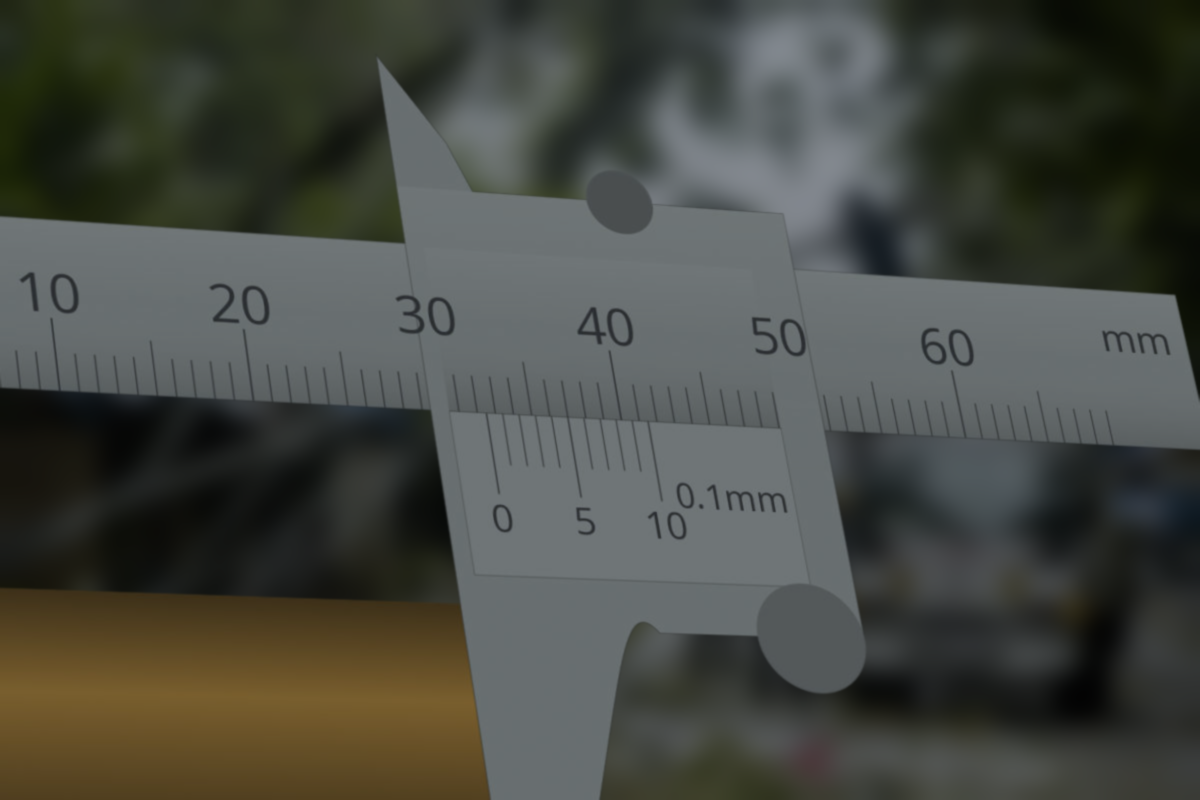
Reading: 32.5; mm
